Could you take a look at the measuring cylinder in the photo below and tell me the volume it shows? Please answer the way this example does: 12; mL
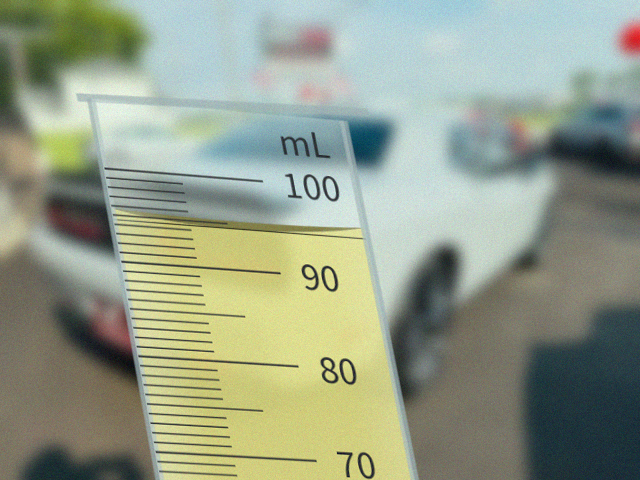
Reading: 94.5; mL
